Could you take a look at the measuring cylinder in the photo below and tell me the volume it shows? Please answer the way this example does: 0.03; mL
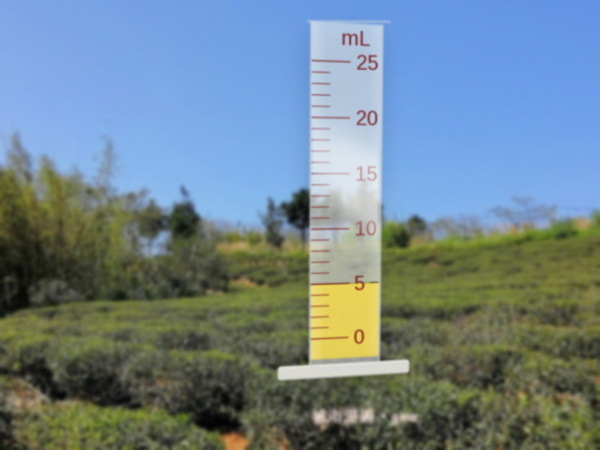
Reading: 5; mL
